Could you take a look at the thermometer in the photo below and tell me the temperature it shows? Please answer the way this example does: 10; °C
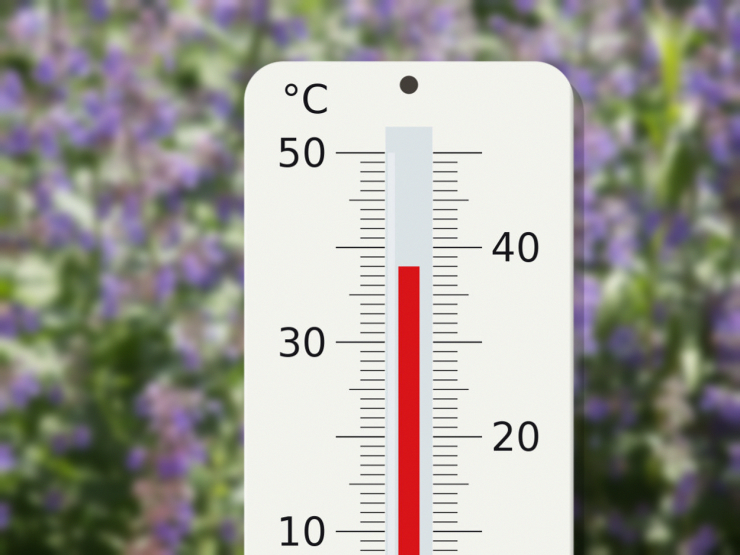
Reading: 38; °C
